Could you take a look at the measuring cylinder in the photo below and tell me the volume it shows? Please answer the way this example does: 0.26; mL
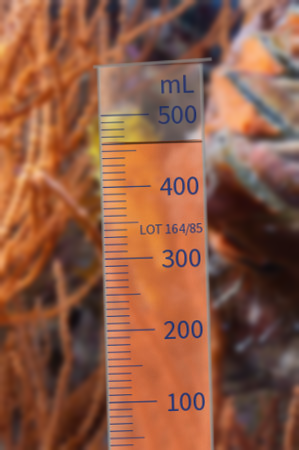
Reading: 460; mL
